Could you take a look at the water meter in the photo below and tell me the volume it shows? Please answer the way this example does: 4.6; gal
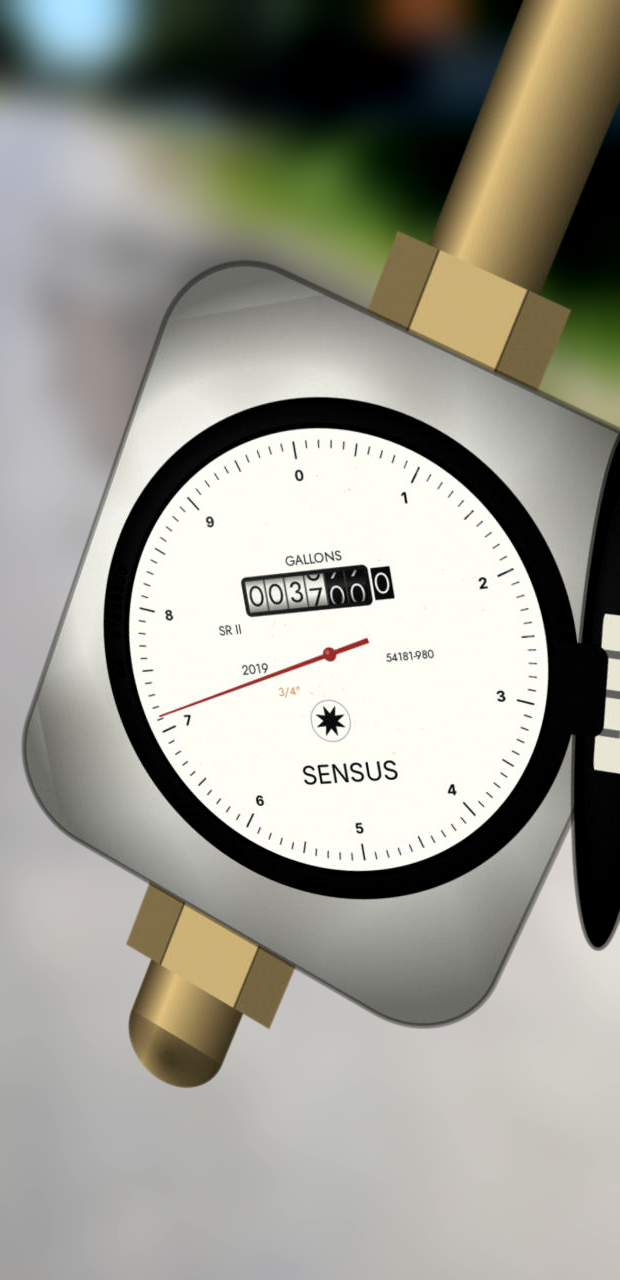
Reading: 36997.1; gal
